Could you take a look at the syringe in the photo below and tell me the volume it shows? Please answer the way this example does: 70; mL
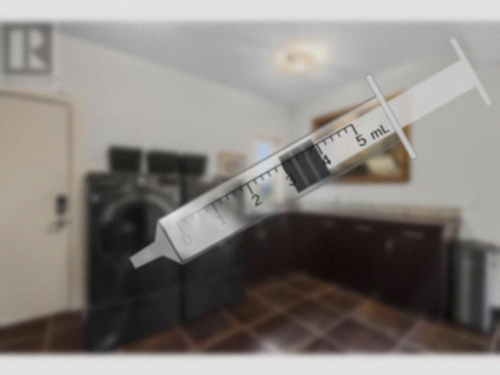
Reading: 3; mL
